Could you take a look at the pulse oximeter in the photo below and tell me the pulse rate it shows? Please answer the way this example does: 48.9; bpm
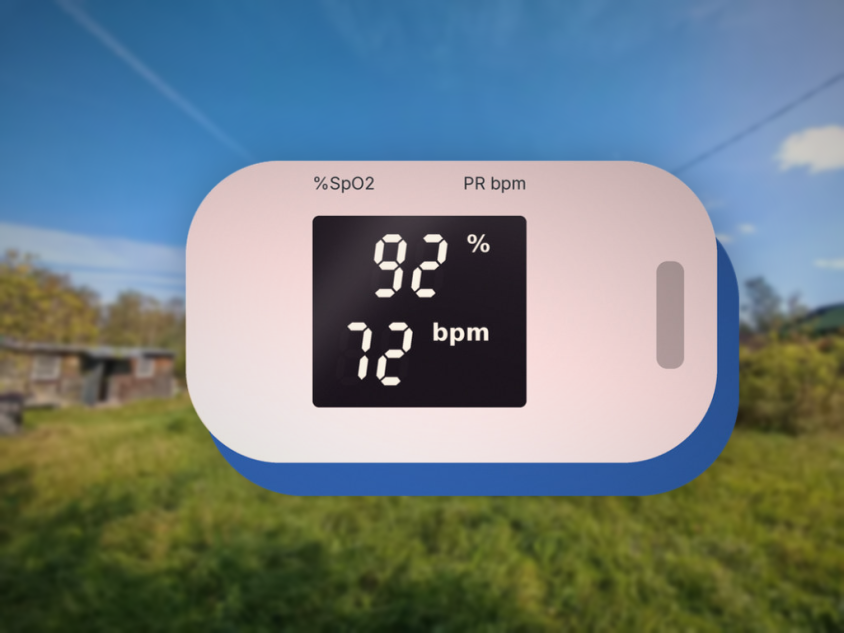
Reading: 72; bpm
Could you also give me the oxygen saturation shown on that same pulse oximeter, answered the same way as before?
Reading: 92; %
